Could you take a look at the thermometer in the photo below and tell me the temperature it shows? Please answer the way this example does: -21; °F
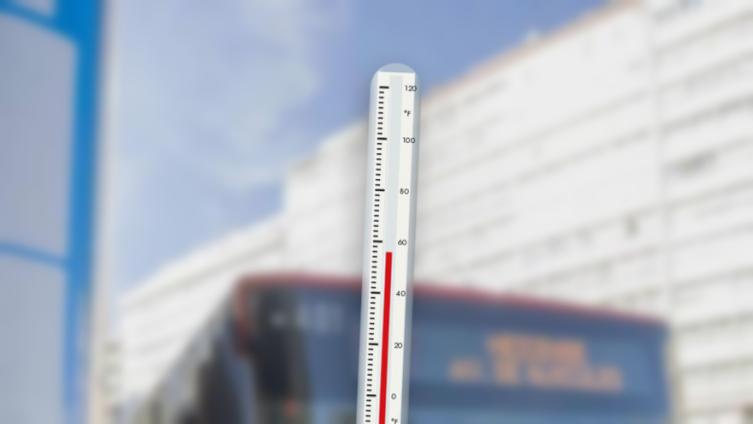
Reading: 56; °F
